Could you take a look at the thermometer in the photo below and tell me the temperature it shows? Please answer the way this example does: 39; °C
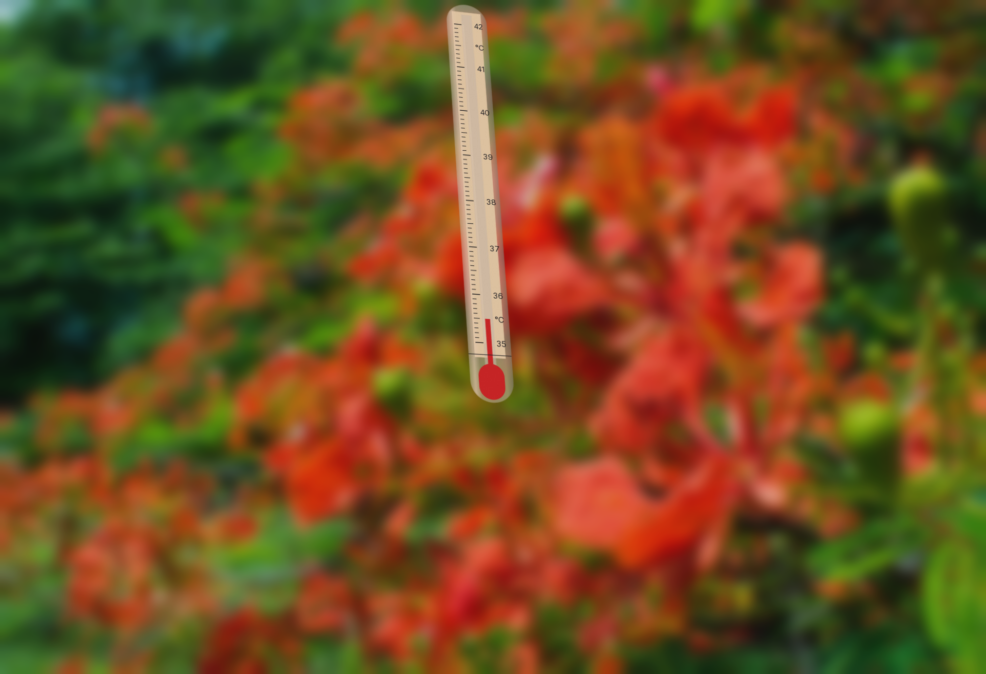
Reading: 35.5; °C
